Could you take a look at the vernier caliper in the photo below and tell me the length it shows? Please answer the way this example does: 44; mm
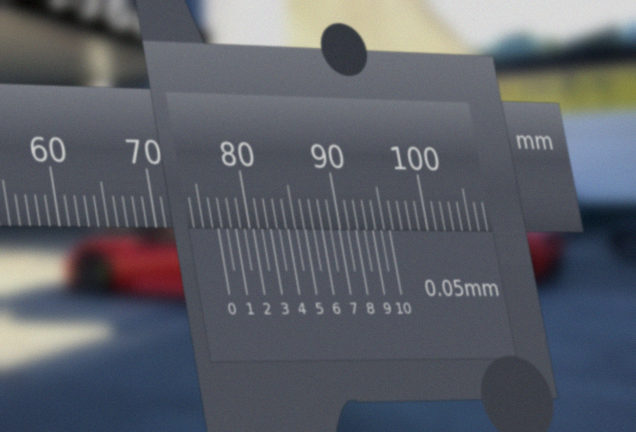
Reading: 76.6; mm
